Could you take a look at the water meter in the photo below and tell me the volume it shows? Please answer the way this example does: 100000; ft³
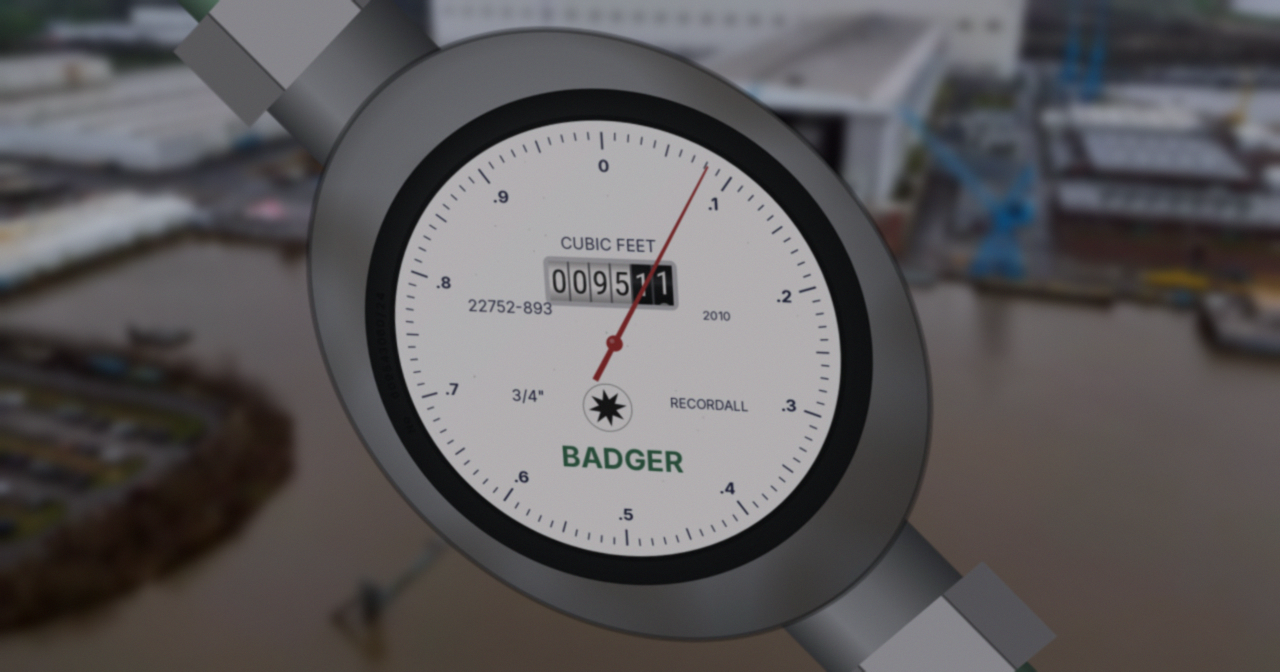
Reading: 9511.08; ft³
